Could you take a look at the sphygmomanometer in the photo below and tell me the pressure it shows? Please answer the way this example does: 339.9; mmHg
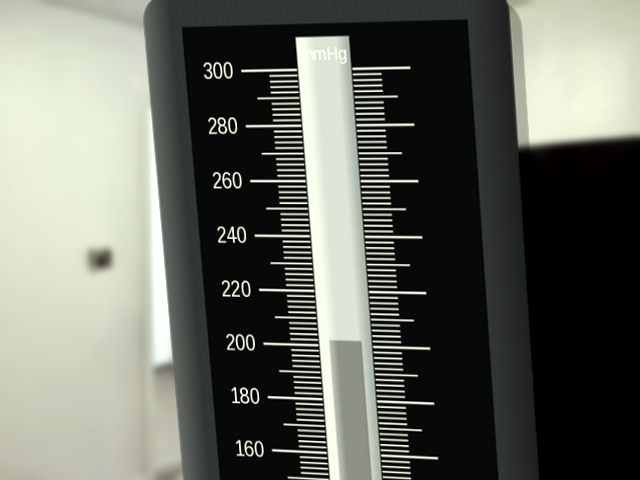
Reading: 202; mmHg
